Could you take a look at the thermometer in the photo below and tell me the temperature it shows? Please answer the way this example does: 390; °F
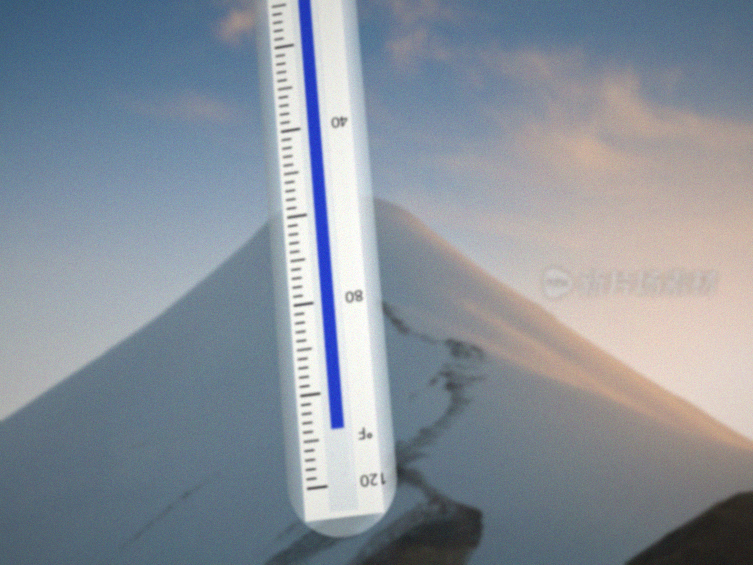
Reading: 108; °F
